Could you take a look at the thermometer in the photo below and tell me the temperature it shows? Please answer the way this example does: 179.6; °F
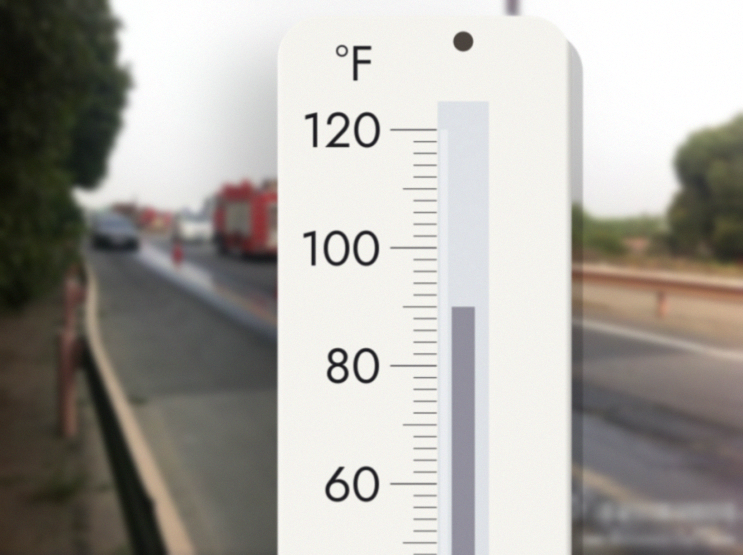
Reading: 90; °F
